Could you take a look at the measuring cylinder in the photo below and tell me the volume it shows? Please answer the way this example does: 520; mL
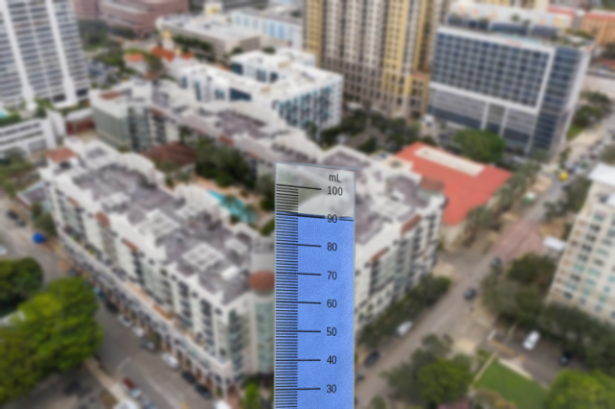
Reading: 90; mL
